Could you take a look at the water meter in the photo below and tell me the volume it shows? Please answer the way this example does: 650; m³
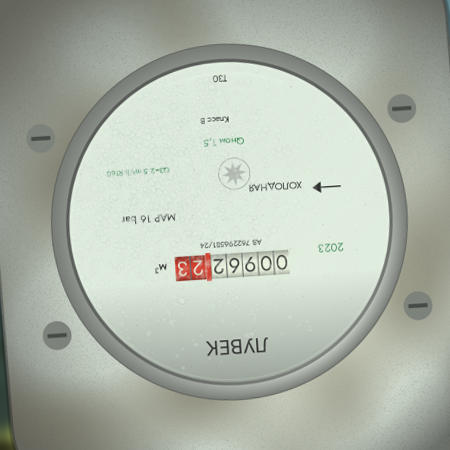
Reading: 962.23; m³
